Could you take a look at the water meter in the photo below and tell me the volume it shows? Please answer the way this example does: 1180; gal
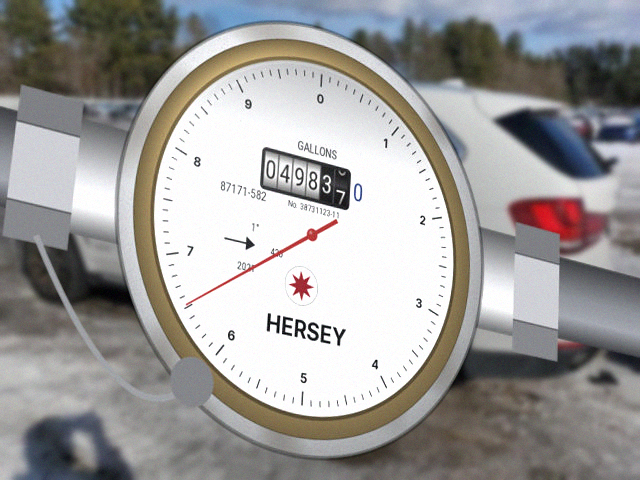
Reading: 498366.5; gal
